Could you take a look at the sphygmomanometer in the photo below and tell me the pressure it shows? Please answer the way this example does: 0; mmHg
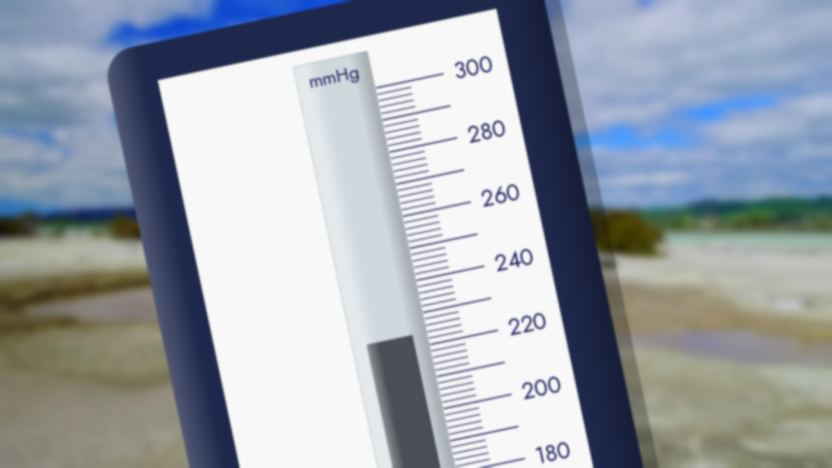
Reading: 224; mmHg
